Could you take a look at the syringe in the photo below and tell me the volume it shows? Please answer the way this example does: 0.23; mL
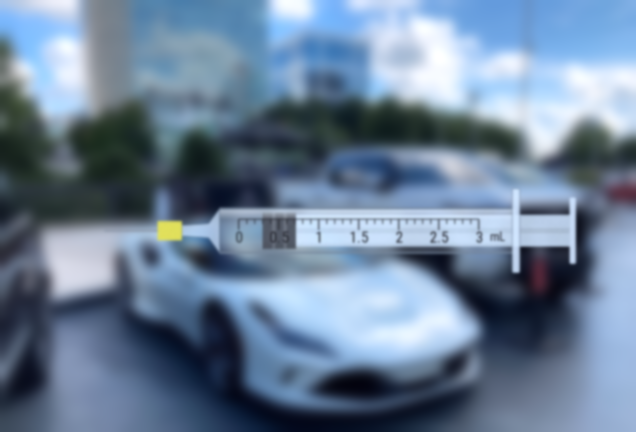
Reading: 0.3; mL
